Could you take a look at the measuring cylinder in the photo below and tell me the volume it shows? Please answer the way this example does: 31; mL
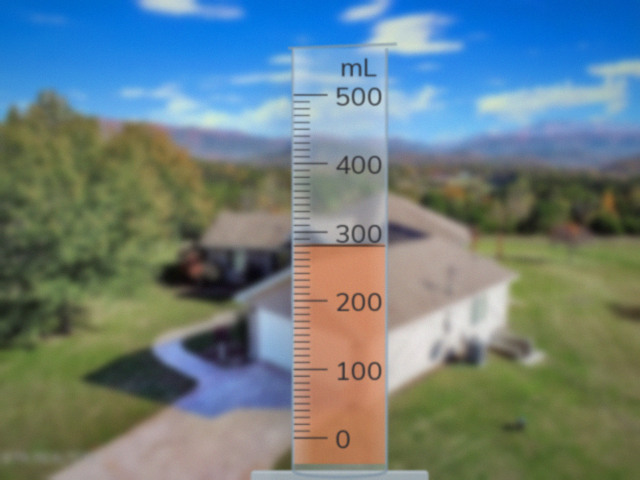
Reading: 280; mL
